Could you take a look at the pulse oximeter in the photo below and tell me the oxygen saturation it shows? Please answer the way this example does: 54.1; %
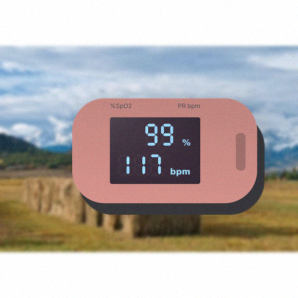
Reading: 99; %
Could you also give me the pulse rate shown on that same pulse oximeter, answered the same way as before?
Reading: 117; bpm
